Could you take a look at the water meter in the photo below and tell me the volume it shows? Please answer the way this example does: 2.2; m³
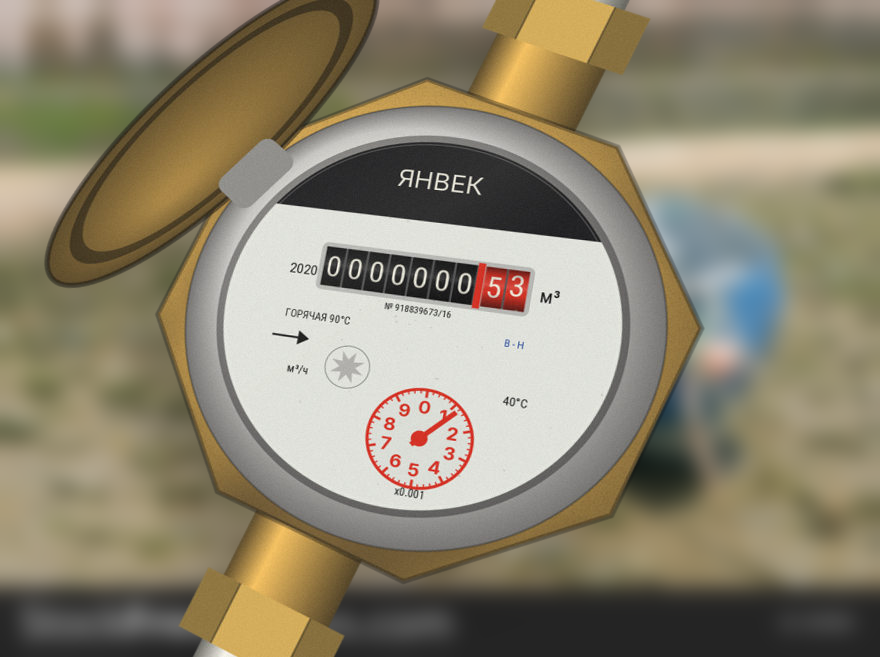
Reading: 0.531; m³
